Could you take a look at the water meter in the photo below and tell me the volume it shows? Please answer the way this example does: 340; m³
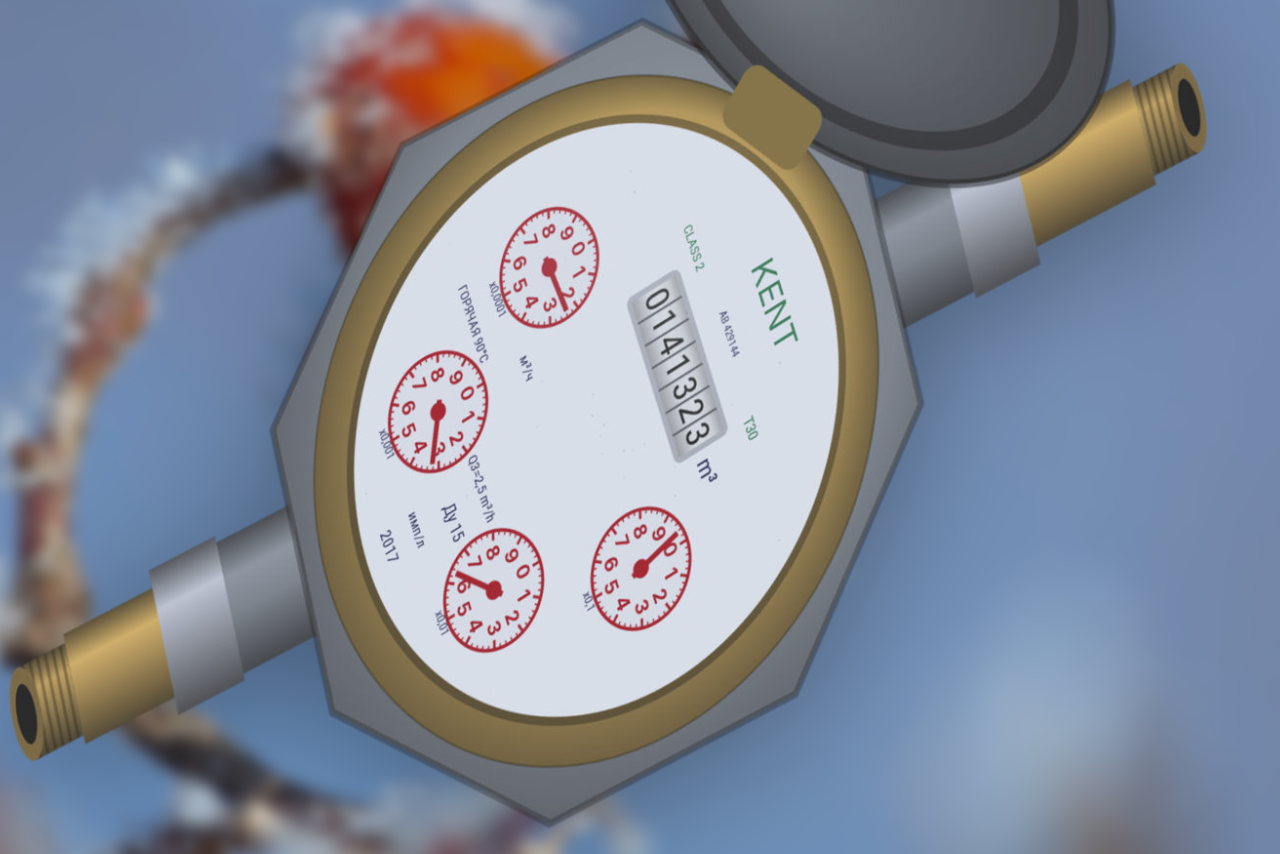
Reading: 141322.9632; m³
